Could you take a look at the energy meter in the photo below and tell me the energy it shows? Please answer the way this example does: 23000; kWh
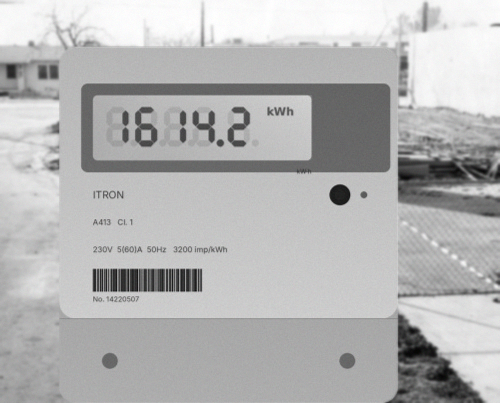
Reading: 1614.2; kWh
